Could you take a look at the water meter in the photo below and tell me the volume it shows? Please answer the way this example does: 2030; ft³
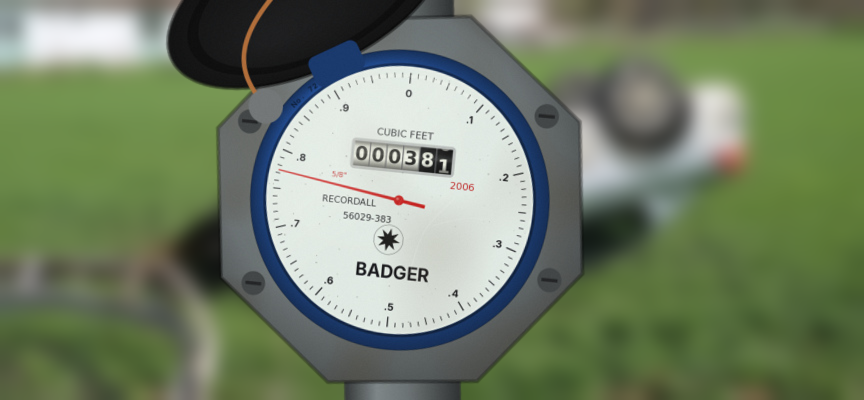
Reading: 380.77; ft³
